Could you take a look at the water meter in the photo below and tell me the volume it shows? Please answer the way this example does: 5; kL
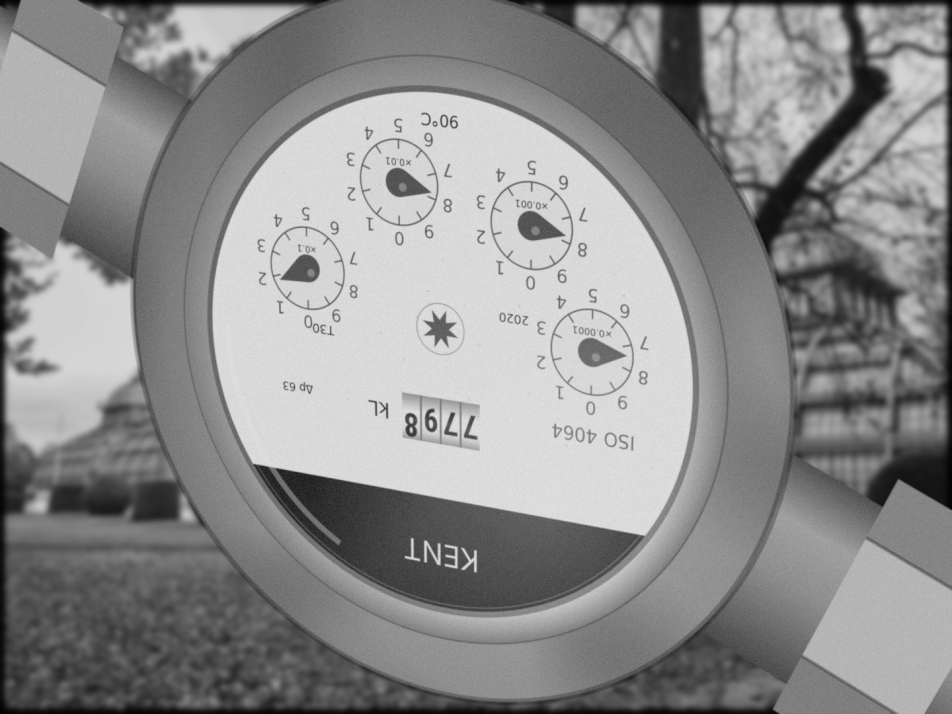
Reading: 7798.1777; kL
